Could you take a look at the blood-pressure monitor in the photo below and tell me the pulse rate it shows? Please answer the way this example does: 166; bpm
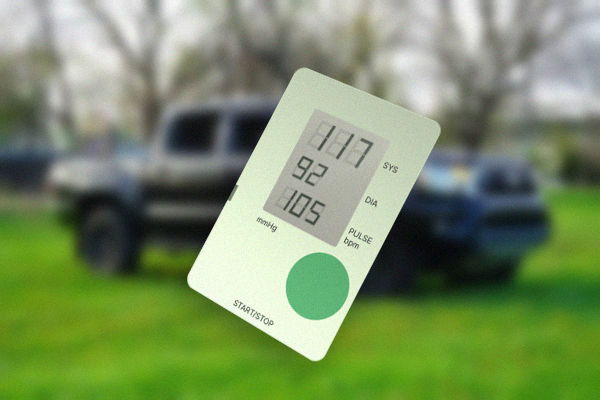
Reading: 105; bpm
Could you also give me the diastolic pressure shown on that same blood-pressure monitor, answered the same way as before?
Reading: 92; mmHg
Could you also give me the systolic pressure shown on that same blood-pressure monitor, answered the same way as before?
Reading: 117; mmHg
